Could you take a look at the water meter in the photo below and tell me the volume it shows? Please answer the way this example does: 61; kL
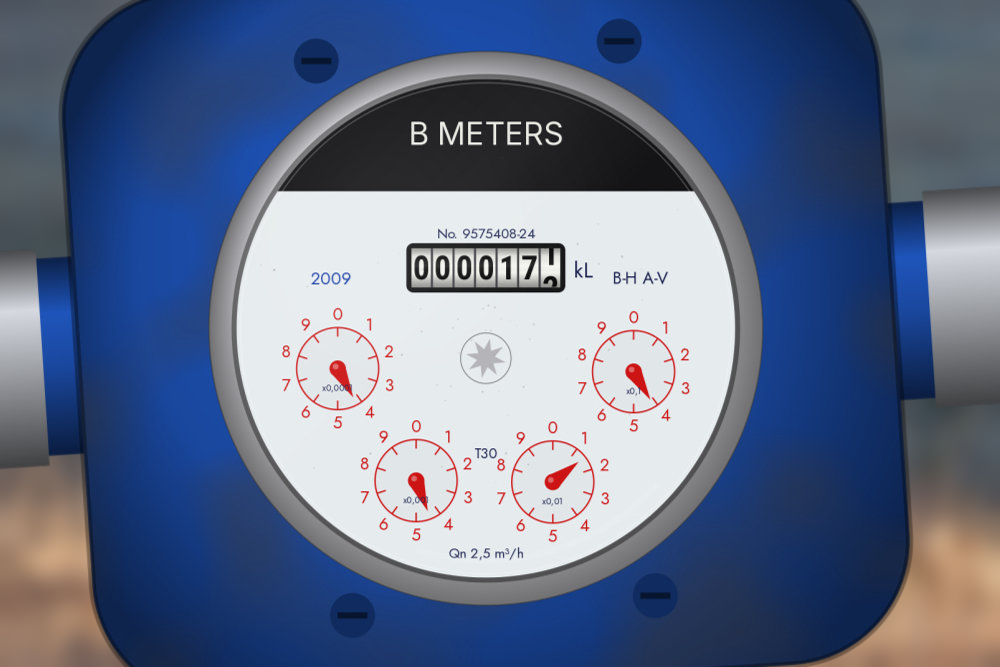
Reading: 171.4144; kL
